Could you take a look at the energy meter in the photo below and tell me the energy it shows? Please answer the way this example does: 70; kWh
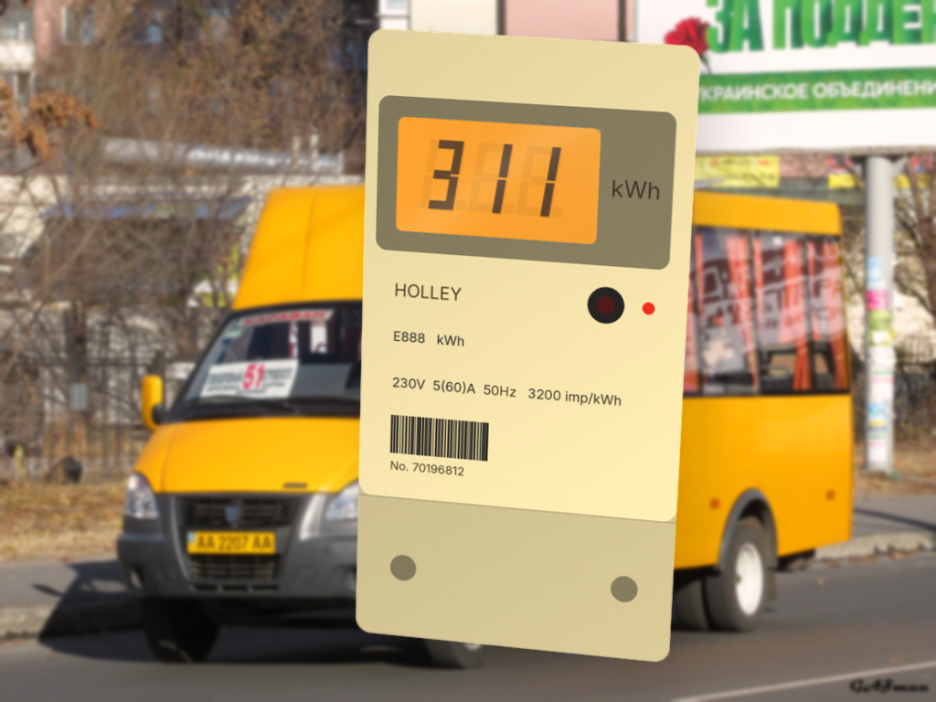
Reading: 311; kWh
